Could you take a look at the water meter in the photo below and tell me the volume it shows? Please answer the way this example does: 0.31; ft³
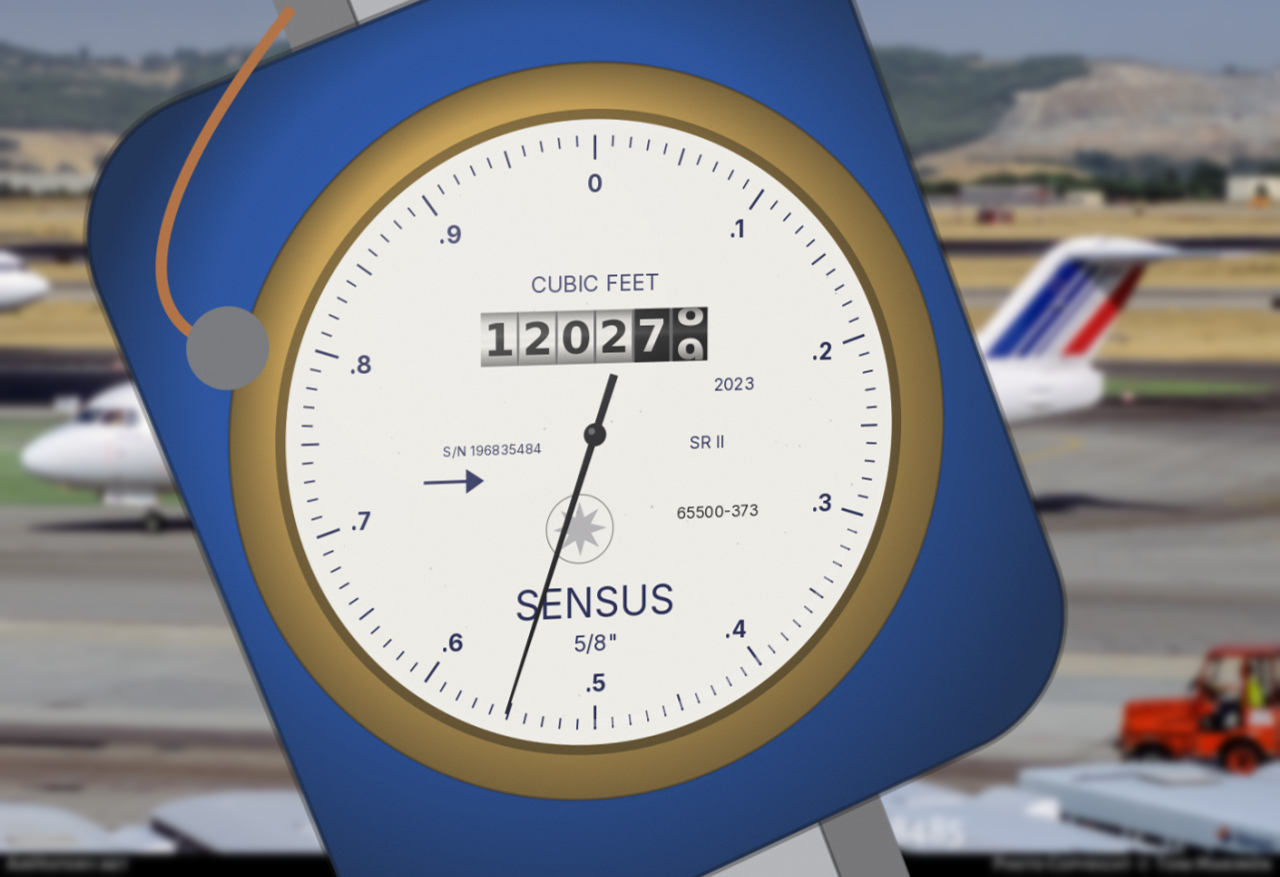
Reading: 120278.55; ft³
